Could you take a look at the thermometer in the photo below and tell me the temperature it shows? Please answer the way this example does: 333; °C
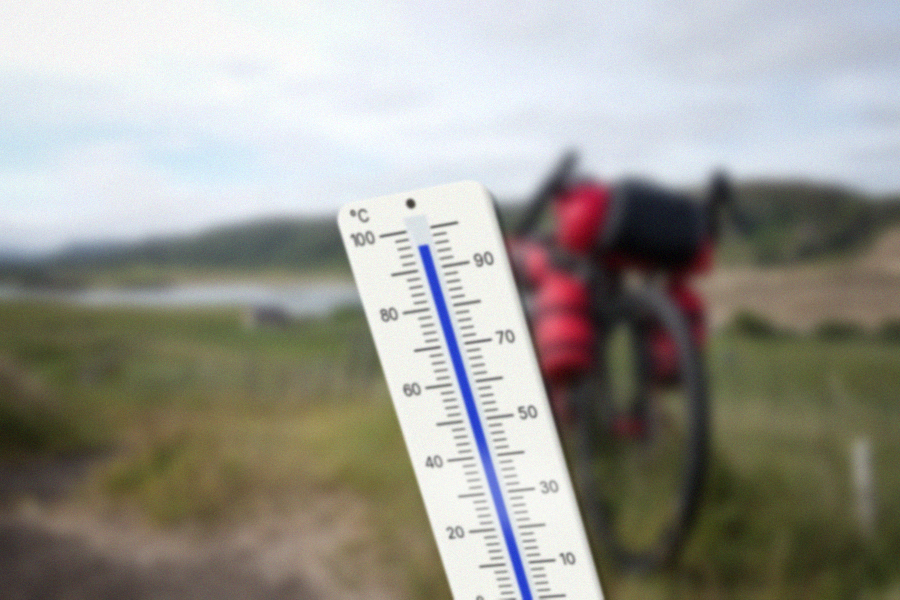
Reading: 96; °C
